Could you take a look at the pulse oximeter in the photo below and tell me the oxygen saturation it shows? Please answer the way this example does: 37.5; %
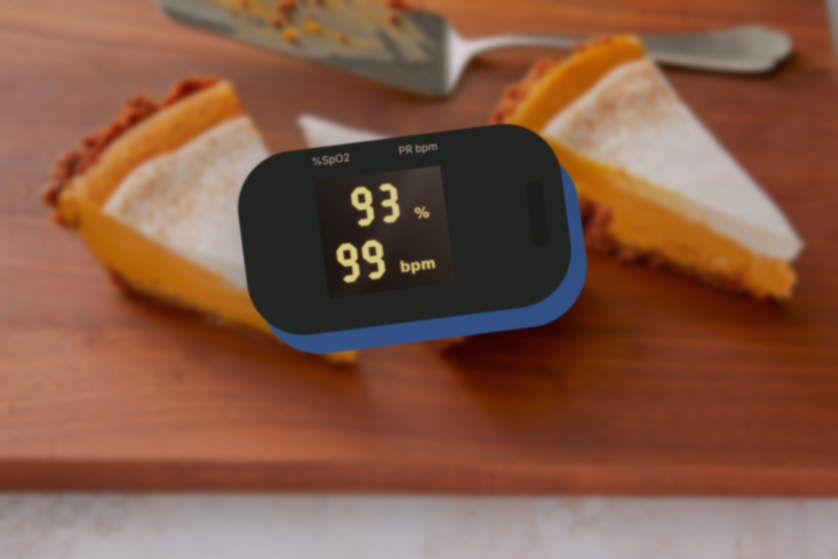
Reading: 93; %
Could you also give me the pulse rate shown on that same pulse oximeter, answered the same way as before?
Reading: 99; bpm
